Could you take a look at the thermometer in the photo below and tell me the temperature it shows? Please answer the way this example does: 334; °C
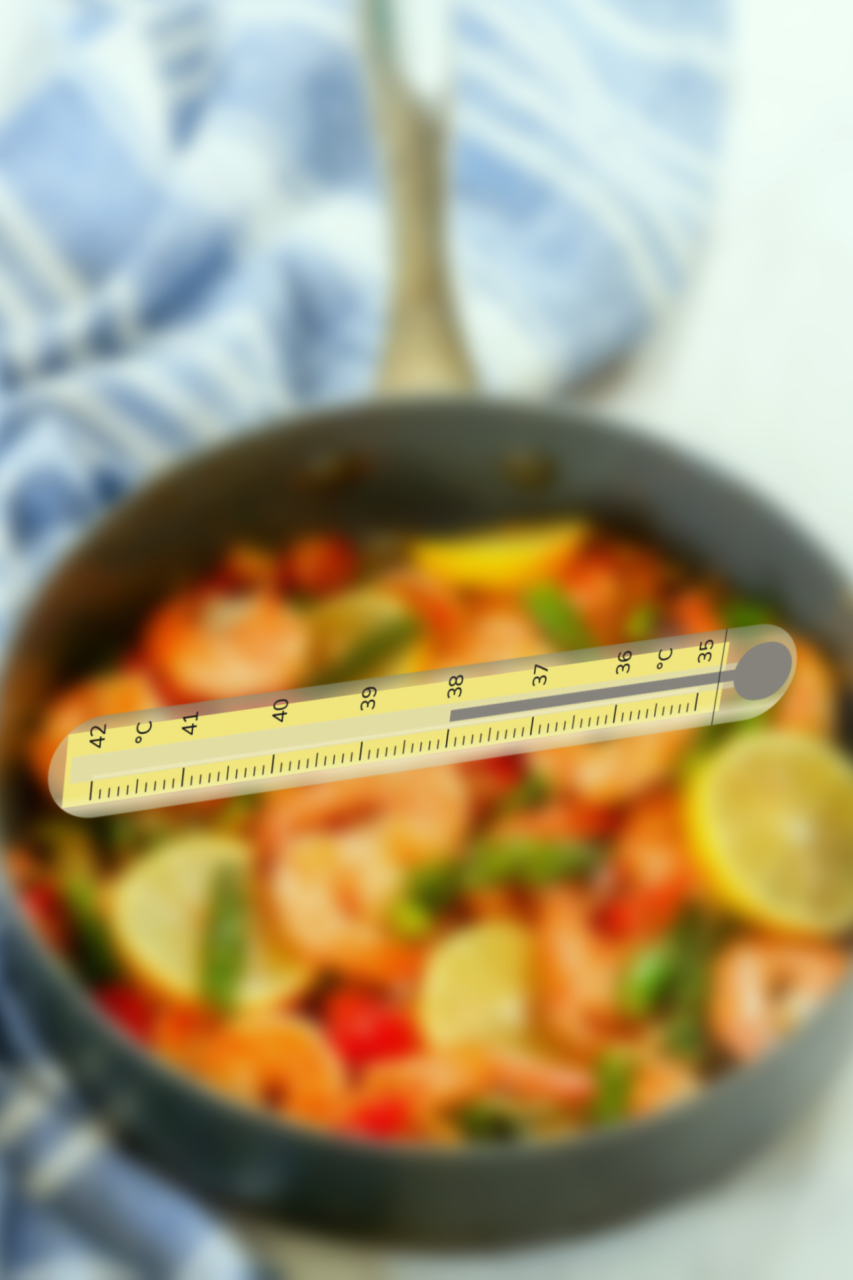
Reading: 38; °C
